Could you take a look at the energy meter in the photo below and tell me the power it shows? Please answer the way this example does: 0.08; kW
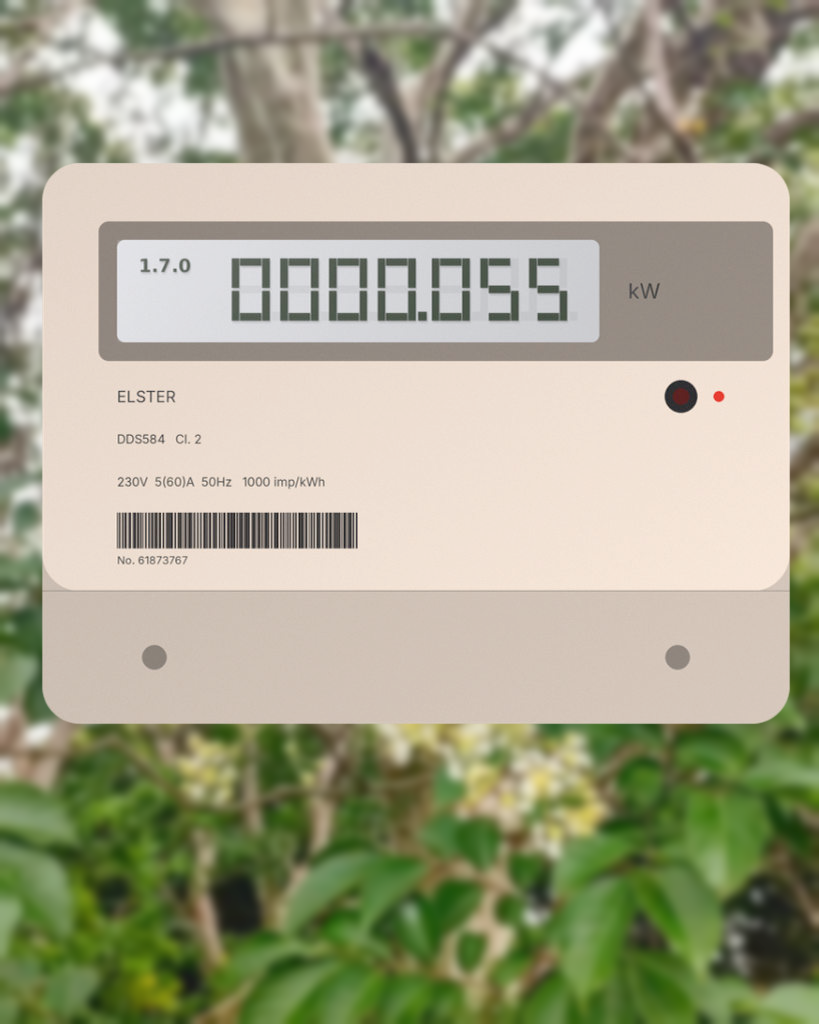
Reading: 0.055; kW
